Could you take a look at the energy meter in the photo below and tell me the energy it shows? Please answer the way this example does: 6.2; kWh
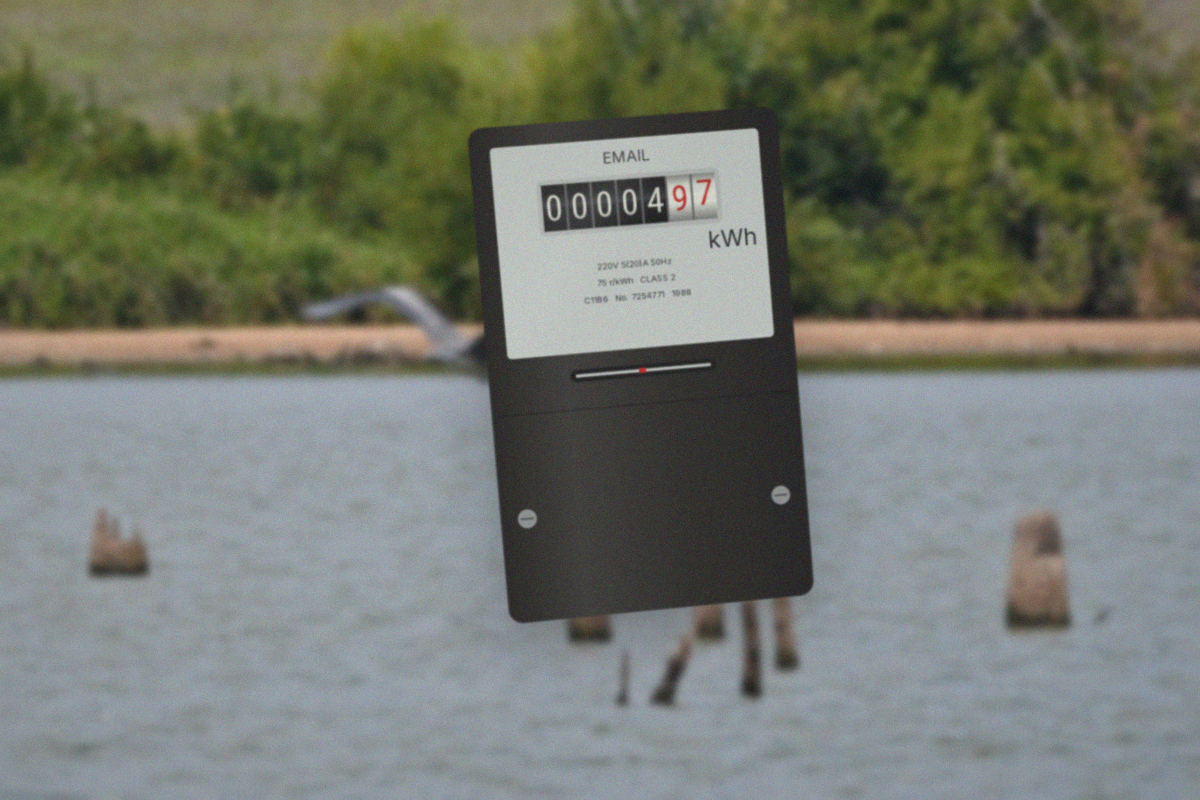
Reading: 4.97; kWh
